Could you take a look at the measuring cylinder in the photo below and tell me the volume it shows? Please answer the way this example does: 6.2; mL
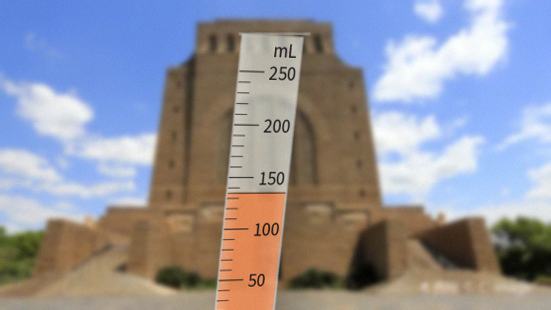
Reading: 135; mL
